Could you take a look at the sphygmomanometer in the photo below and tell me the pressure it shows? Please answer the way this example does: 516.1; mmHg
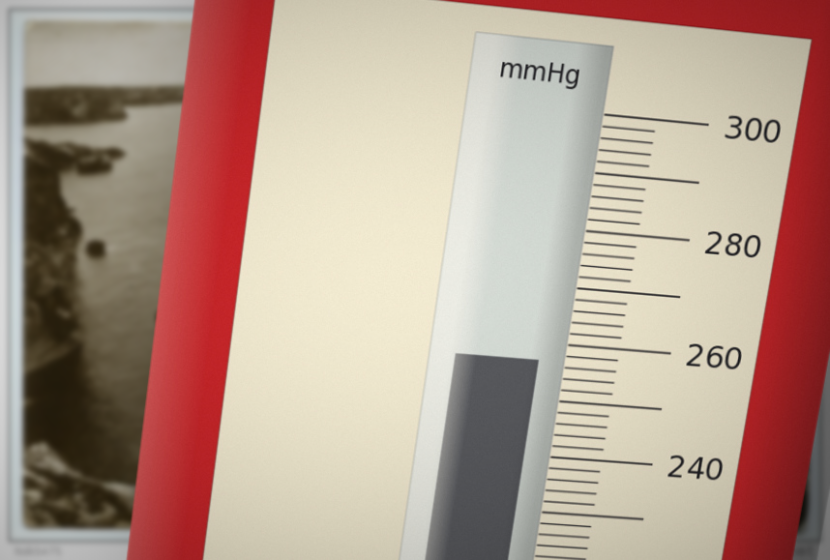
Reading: 257; mmHg
